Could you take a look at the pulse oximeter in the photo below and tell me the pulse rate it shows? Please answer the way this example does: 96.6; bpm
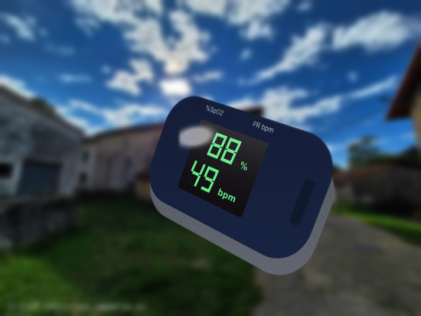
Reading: 49; bpm
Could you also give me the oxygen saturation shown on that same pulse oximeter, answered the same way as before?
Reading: 88; %
